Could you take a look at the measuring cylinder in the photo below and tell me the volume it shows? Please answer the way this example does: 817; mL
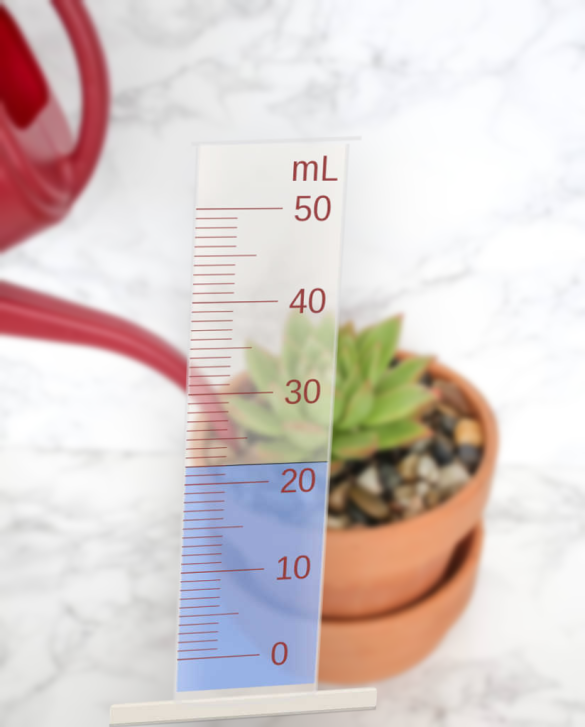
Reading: 22; mL
